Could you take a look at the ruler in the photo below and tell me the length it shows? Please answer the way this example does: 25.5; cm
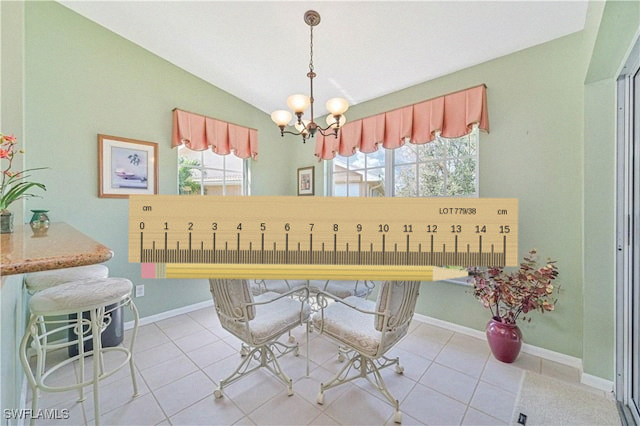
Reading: 14; cm
